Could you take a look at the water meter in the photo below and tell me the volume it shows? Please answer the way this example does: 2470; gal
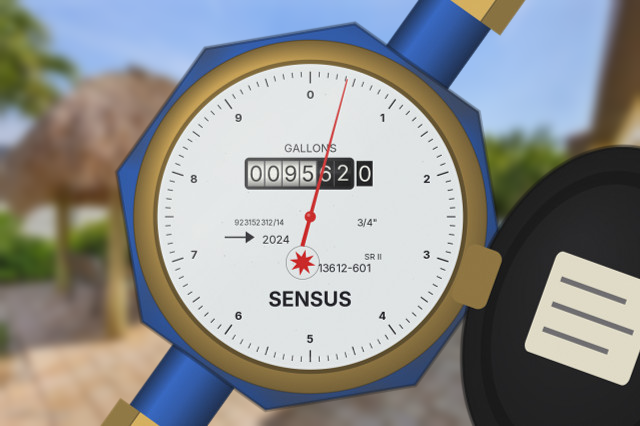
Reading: 95620.4; gal
